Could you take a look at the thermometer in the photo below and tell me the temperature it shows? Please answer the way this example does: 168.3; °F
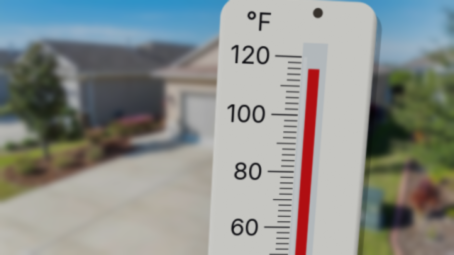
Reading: 116; °F
